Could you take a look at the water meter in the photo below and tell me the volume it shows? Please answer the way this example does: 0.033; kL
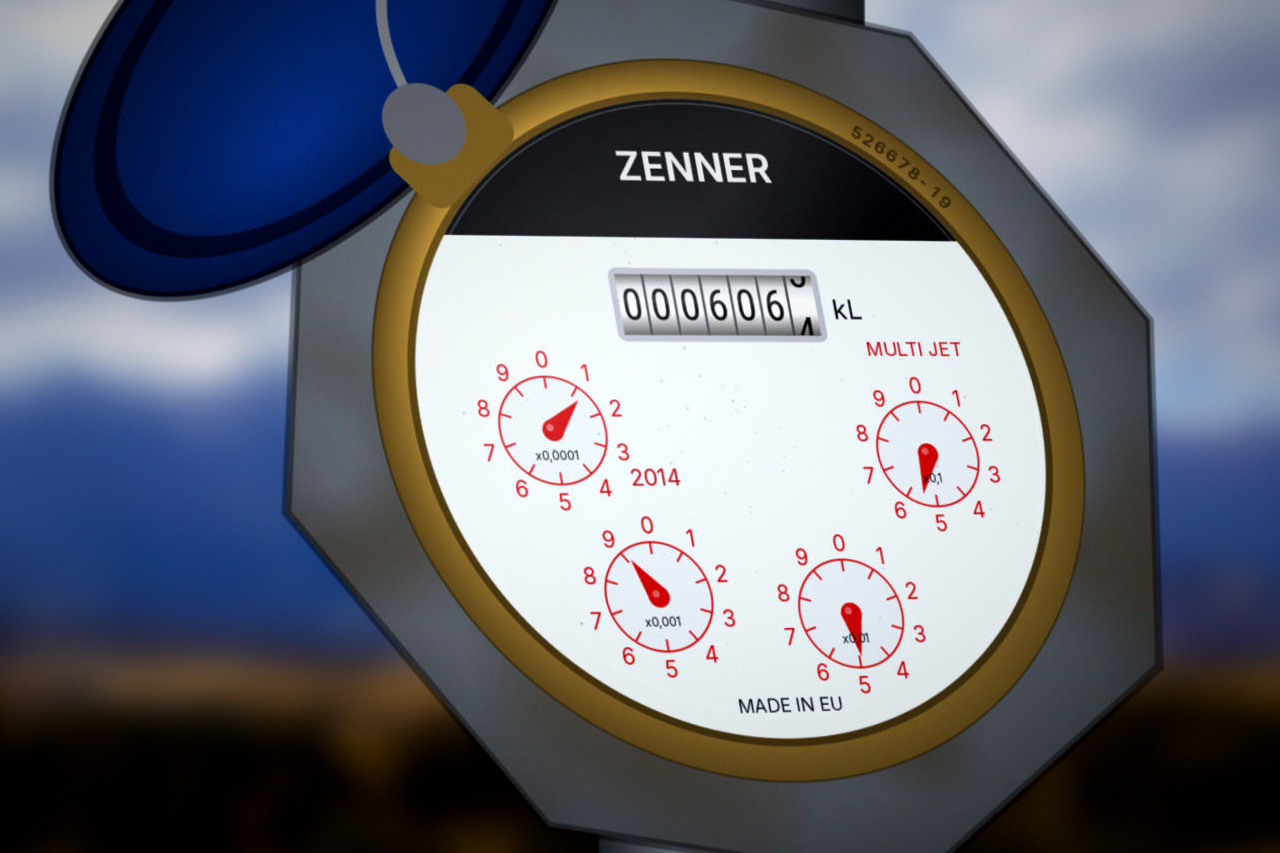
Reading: 6063.5491; kL
